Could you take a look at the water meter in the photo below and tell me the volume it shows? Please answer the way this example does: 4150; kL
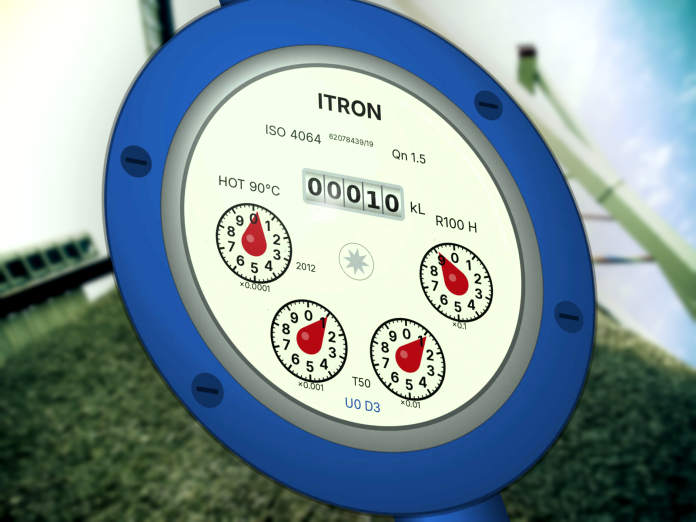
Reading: 9.9110; kL
